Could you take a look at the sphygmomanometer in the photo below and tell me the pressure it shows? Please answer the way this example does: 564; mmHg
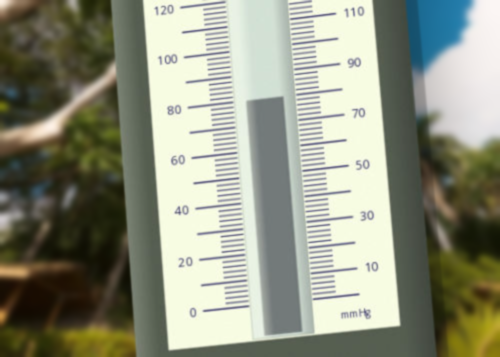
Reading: 80; mmHg
